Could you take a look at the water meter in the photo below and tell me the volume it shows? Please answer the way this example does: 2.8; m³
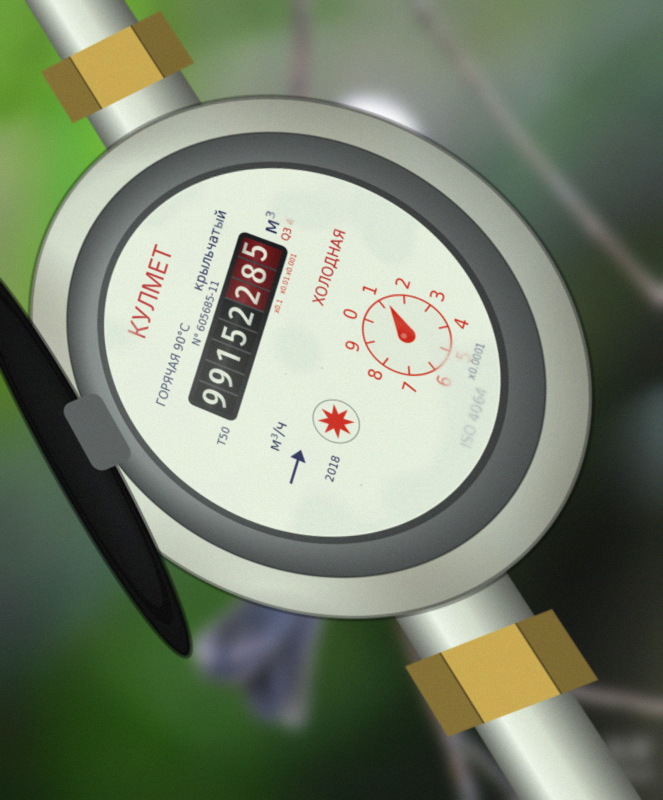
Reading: 99152.2851; m³
